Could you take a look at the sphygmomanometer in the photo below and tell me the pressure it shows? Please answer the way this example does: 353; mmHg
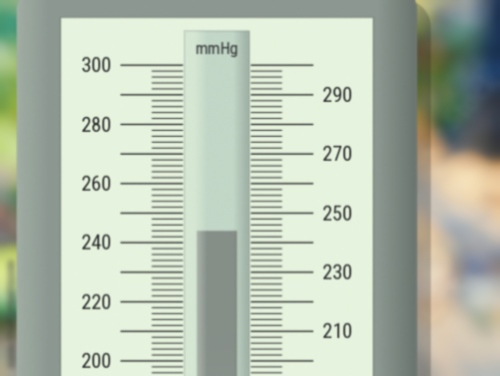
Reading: 244; mmHg
